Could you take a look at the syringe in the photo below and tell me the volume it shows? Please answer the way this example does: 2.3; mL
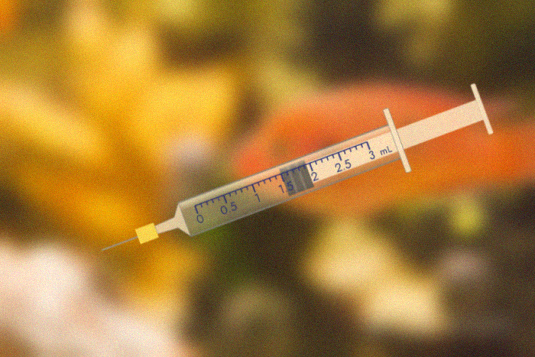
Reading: 1.5; mL
